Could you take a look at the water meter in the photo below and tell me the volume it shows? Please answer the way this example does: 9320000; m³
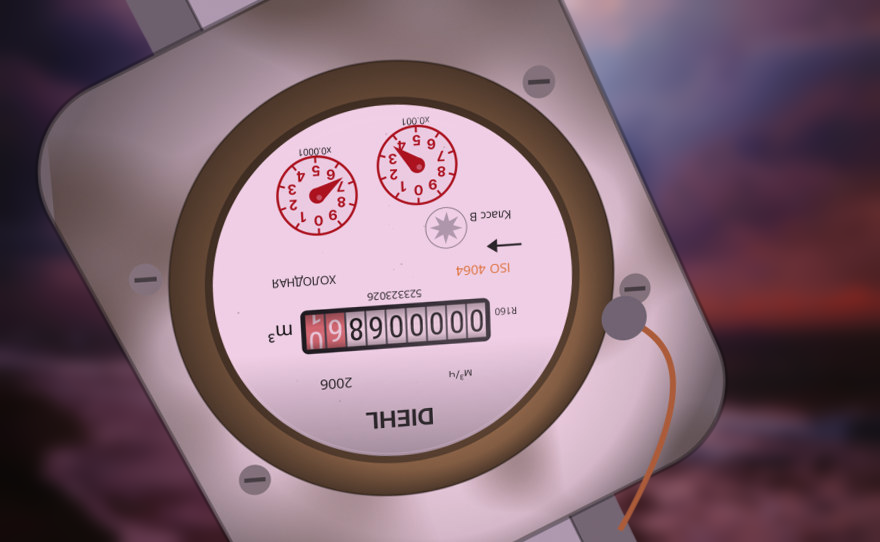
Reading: 68.6036; m³
